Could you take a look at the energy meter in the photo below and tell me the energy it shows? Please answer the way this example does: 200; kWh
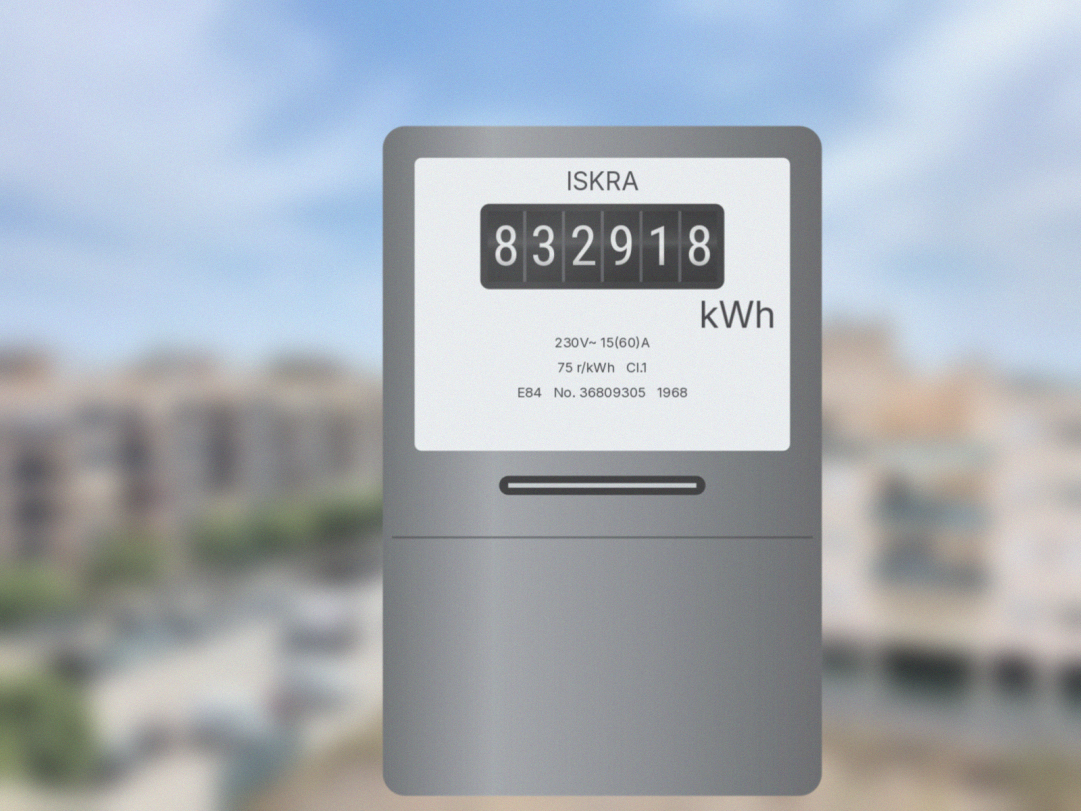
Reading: 832918; kWh
